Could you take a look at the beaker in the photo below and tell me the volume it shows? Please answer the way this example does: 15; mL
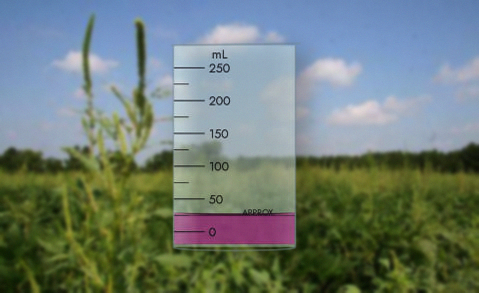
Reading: 25; mL
